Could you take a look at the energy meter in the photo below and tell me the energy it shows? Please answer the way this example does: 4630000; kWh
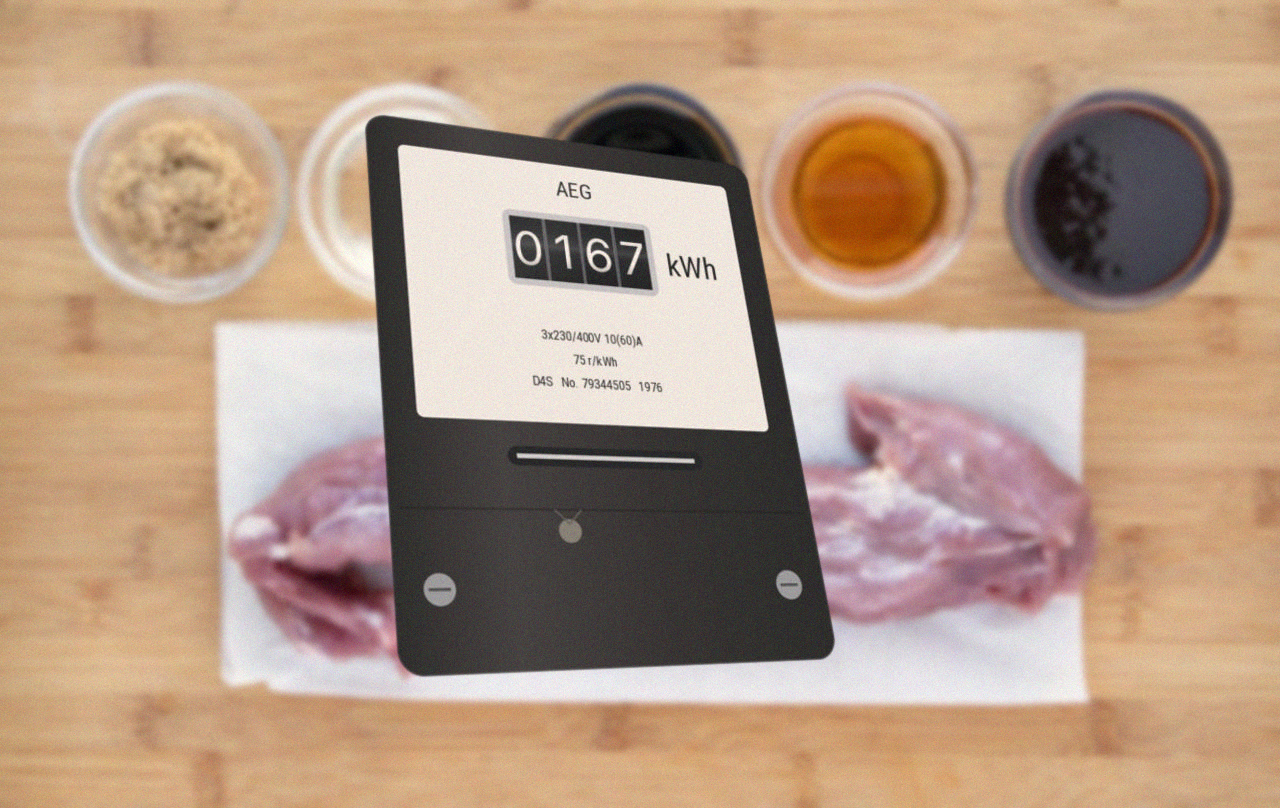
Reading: 167; kWh
